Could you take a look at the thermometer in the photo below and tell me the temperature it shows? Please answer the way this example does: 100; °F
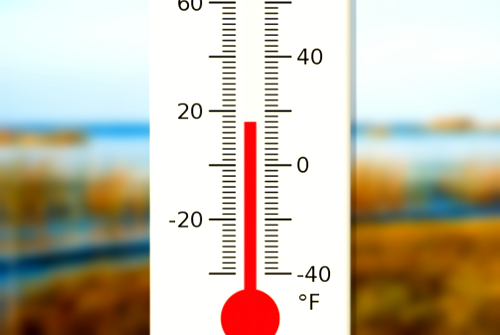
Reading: 16; °F
